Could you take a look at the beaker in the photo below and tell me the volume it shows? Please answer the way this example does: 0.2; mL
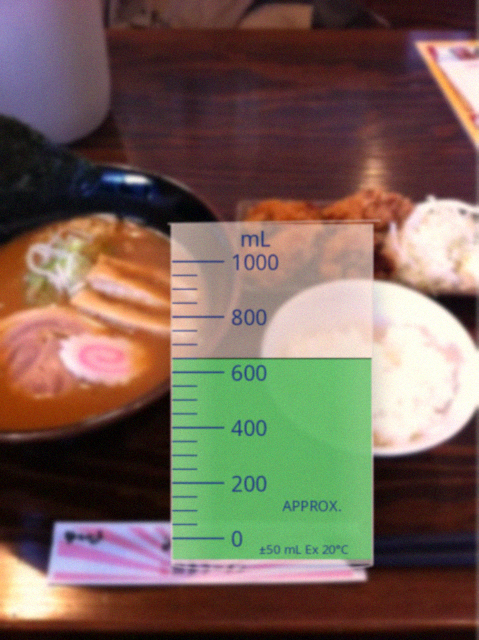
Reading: 650; mL
